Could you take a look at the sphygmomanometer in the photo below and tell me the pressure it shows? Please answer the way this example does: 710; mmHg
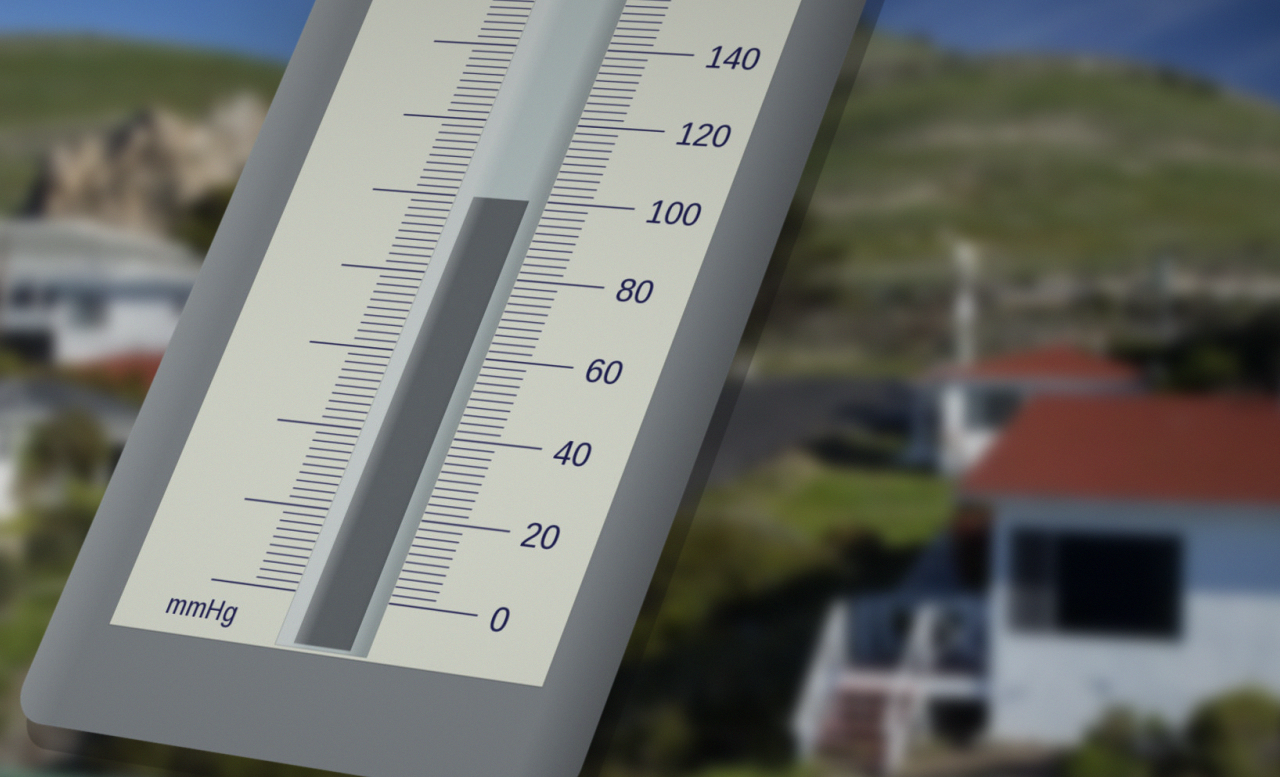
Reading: 100; mmHg
